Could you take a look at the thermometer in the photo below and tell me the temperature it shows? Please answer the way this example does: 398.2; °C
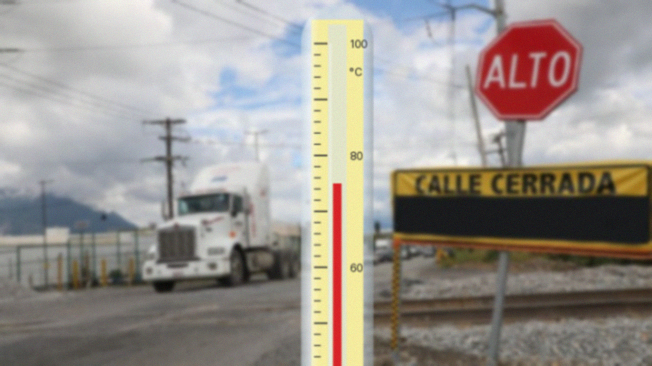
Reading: 75; °C
